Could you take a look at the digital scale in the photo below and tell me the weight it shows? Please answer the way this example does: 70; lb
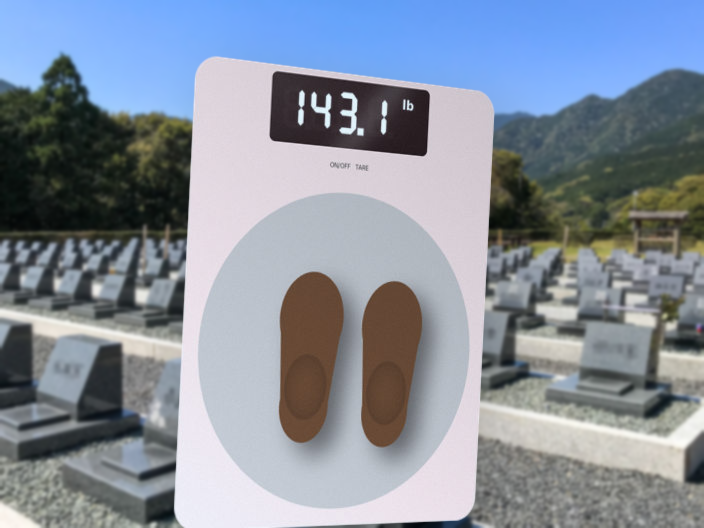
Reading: 143.1; lb
